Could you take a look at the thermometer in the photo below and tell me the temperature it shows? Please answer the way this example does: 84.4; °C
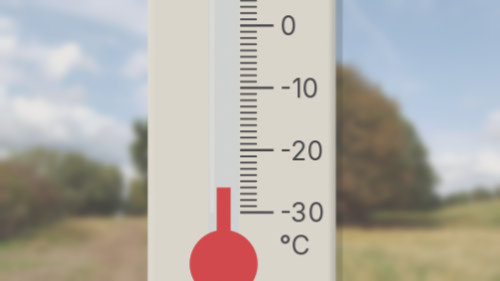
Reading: -26; °C
